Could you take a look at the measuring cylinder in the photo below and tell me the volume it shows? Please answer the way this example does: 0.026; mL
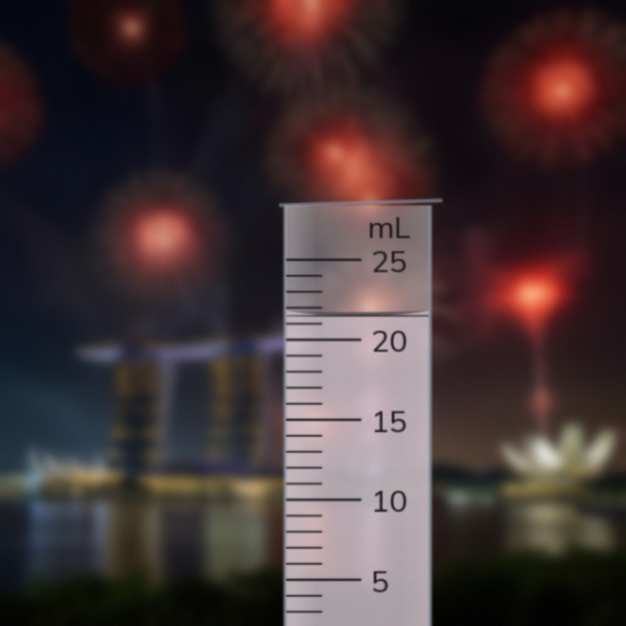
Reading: 21.5; mL
